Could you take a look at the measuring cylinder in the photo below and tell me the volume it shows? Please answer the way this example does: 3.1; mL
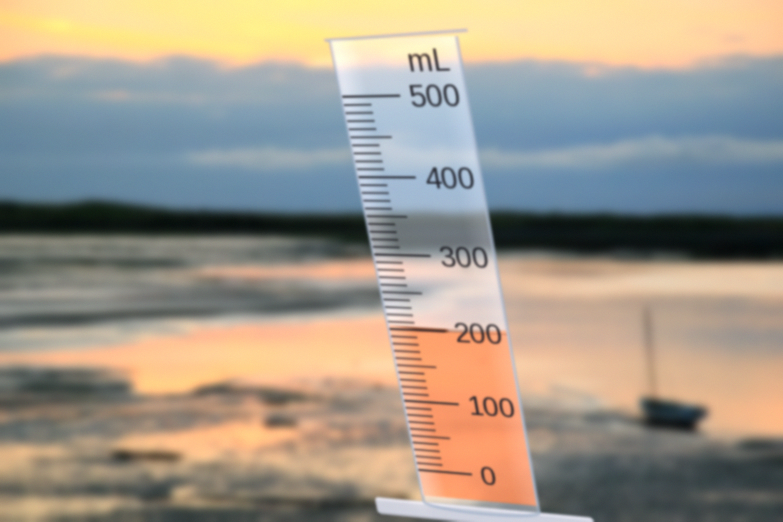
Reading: 200; mL
